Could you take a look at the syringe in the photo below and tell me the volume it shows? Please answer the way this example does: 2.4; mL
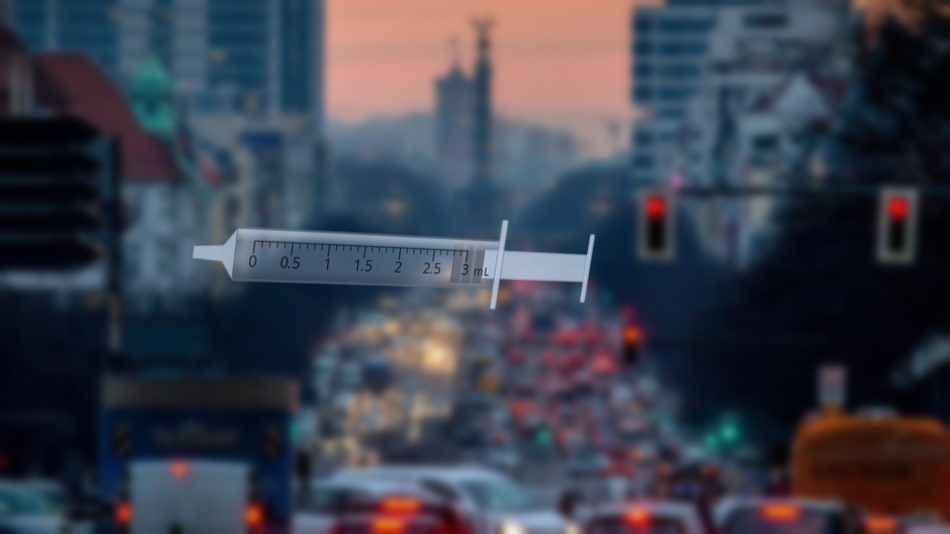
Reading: 2.8; mL
